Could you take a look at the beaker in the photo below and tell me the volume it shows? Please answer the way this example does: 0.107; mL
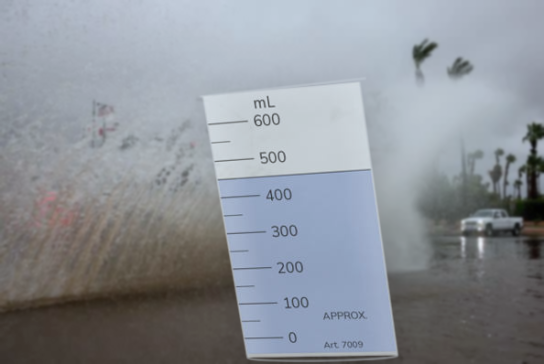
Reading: 450; mL
